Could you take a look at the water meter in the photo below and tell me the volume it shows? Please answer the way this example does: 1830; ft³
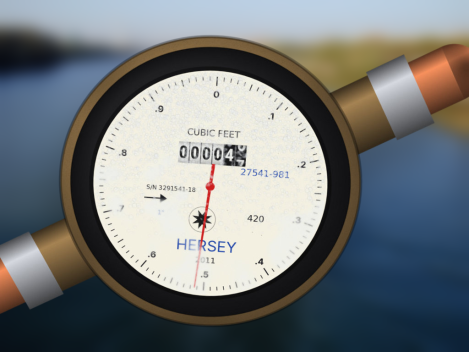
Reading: 46.51; ft³
